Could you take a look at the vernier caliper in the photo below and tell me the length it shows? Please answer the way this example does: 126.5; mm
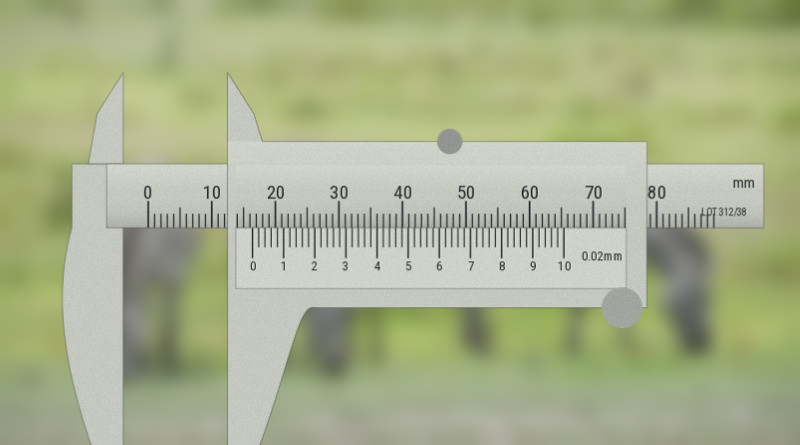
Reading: 16.4; mm
